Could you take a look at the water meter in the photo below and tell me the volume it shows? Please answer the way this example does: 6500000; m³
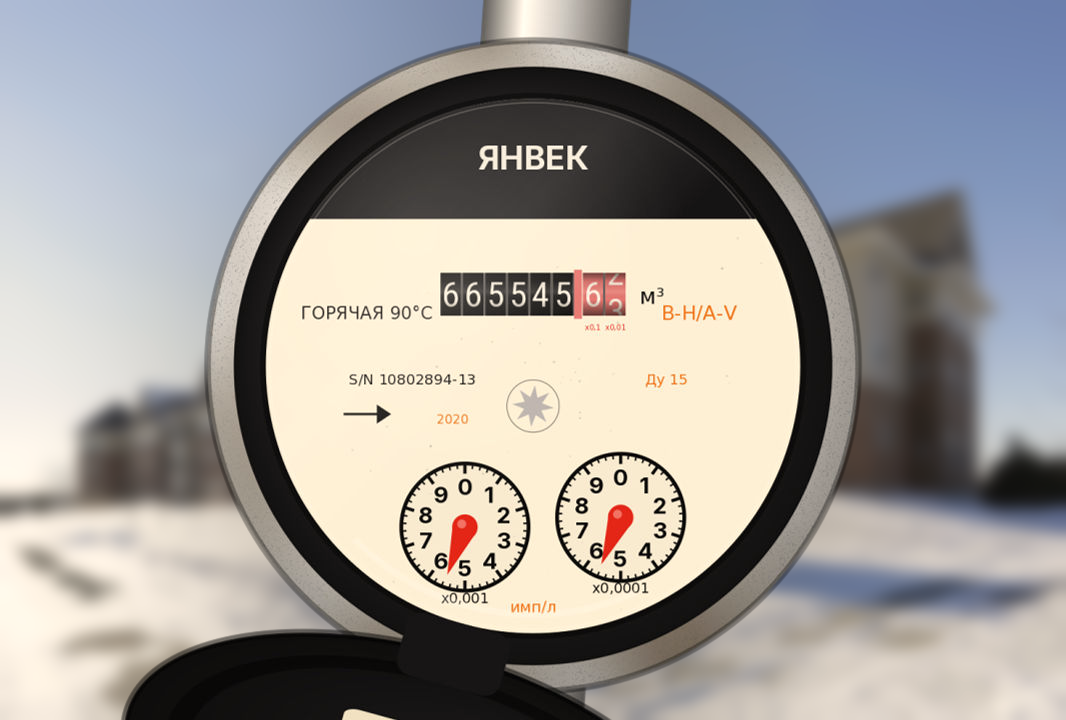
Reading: 665545.6255; m³
